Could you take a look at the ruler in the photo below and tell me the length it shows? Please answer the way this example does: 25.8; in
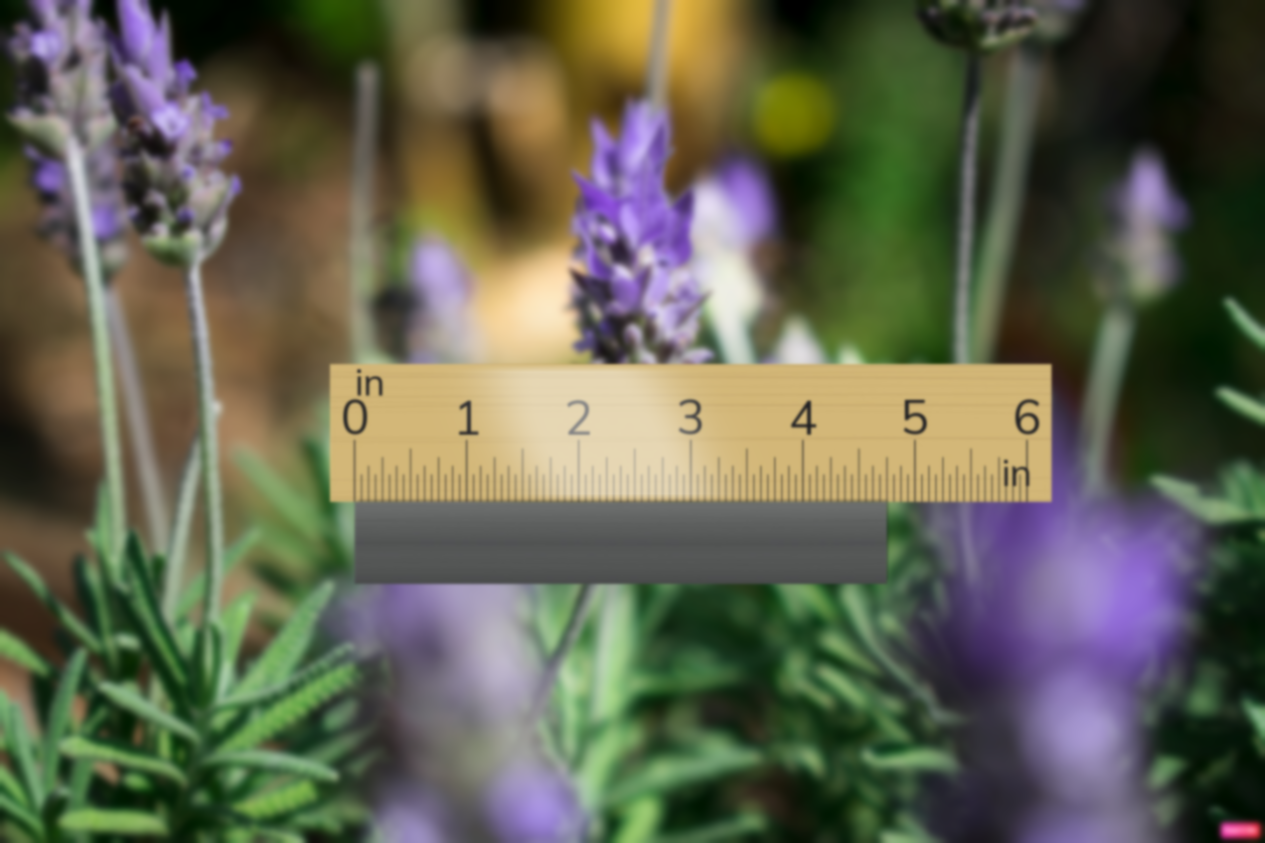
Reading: 4.75; in
